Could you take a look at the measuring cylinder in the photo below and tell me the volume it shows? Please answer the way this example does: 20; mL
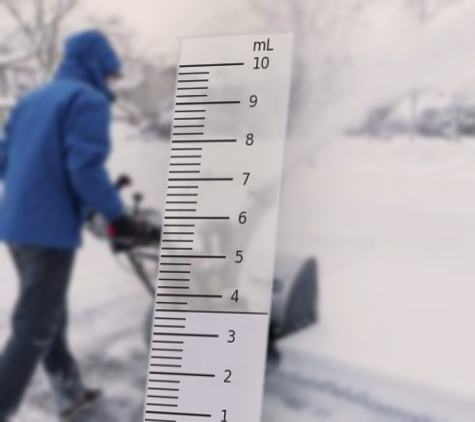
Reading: 3.6; mL
